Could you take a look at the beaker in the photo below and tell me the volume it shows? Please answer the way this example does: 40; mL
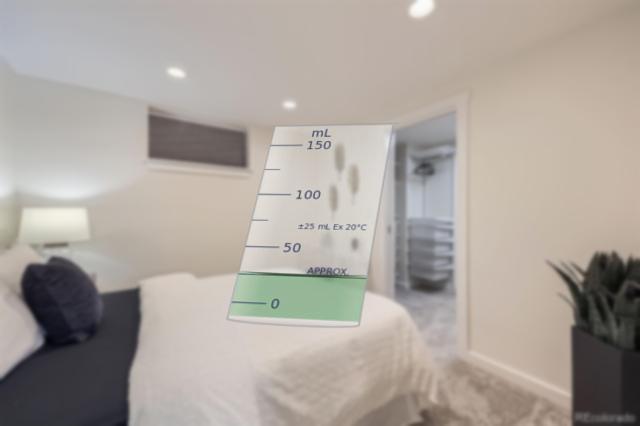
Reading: 25; mL
